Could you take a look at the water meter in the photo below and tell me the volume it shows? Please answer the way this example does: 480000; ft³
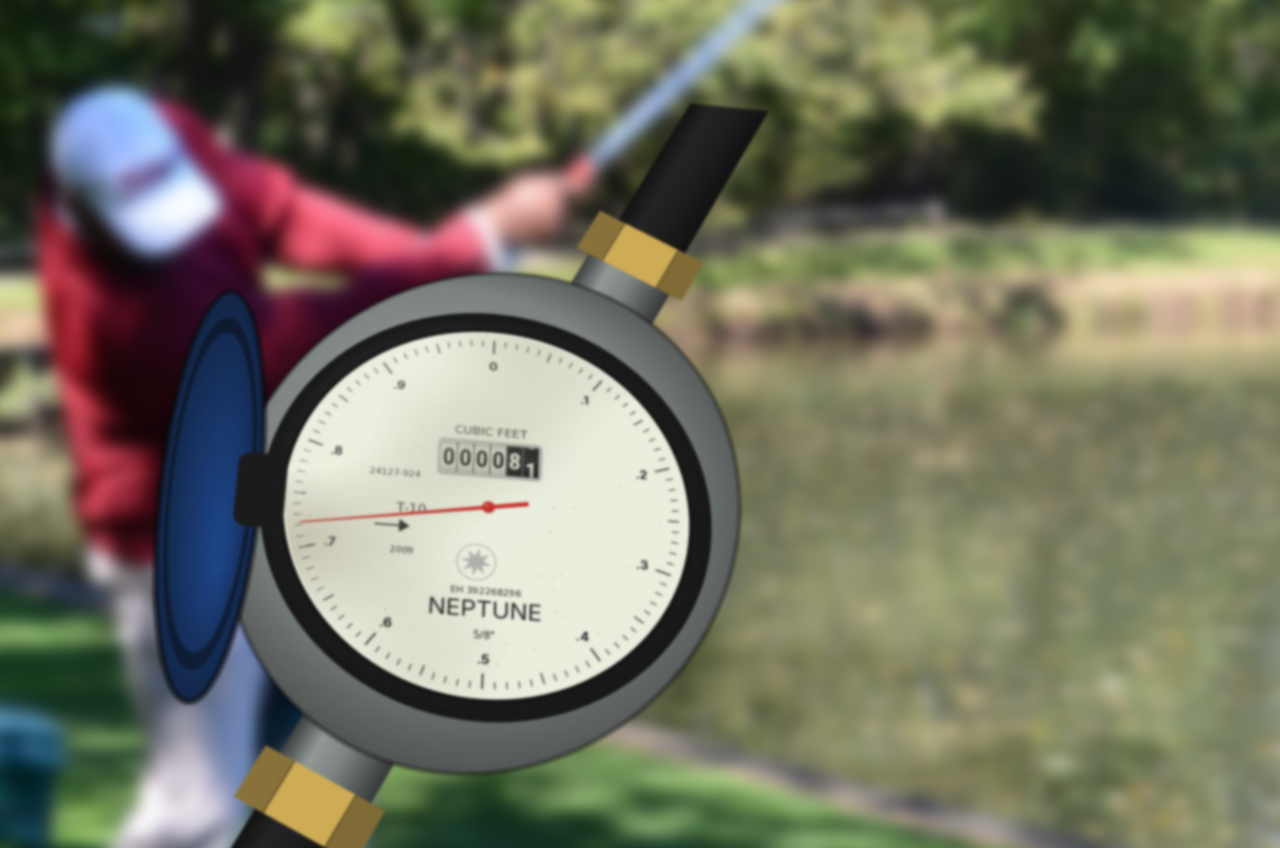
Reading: 80.72; ft³
